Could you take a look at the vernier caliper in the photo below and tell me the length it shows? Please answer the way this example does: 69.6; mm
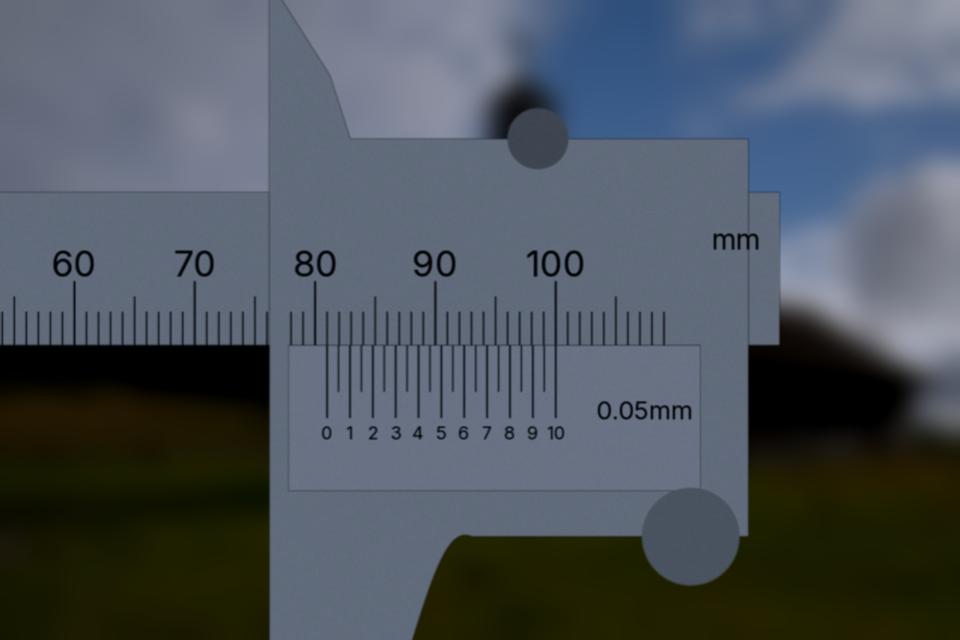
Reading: 81.0; mm
